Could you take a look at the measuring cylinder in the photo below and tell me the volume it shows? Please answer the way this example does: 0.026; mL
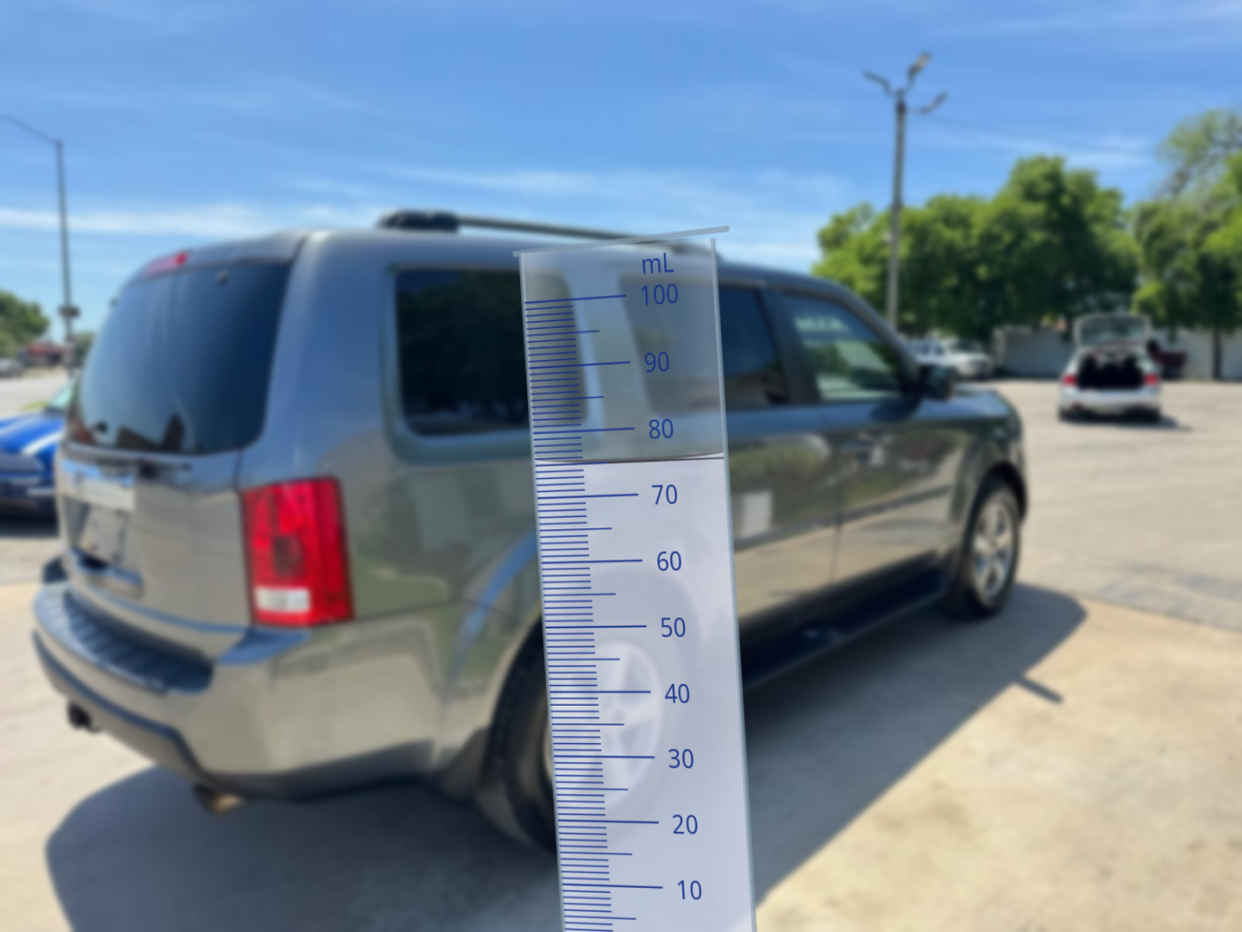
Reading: 75; mL
